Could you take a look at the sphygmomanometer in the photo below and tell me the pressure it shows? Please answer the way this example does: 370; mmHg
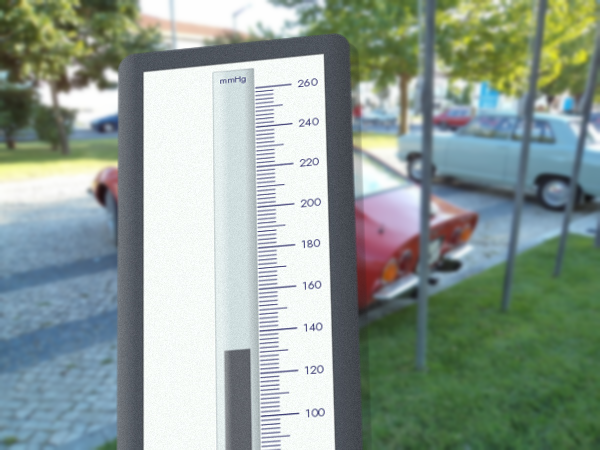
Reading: 132; mmHg
